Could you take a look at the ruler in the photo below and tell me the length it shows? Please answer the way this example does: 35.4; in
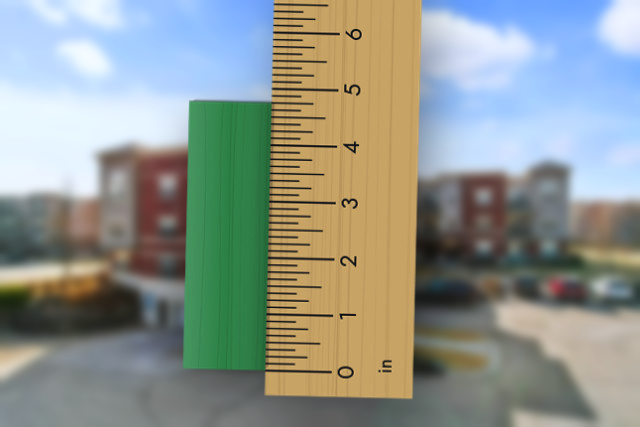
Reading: 4.75; in
